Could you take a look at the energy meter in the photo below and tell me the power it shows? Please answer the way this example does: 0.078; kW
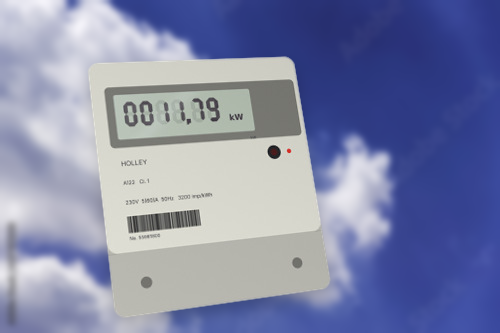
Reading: 11.79; kW
